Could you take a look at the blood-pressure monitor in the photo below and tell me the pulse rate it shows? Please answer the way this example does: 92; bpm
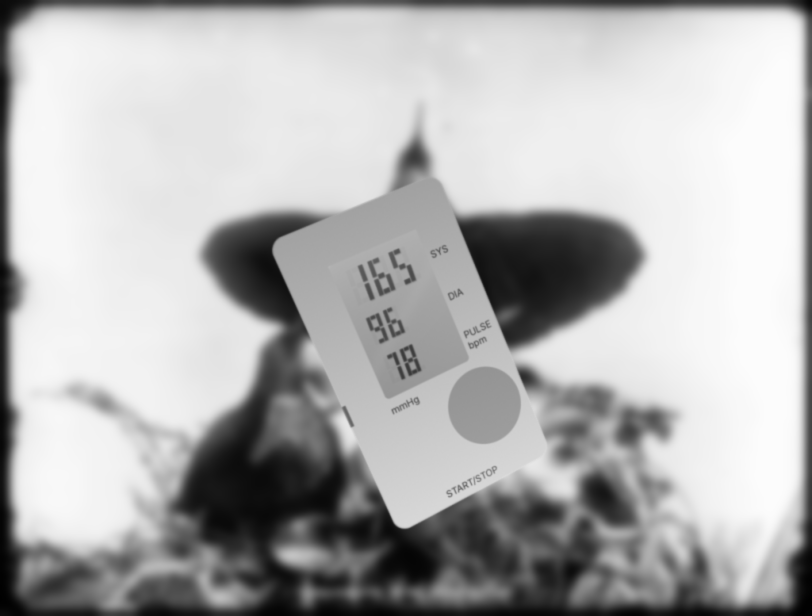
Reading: 78; bpm
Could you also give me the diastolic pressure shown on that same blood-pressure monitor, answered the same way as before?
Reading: 96; mmHg
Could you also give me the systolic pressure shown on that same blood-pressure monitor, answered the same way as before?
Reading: 165; mmHg
